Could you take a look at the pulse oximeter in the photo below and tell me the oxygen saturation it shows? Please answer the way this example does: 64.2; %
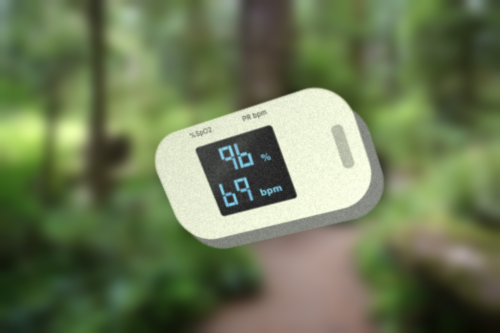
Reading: 96; %
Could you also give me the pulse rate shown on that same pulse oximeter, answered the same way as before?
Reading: 69; bpm
